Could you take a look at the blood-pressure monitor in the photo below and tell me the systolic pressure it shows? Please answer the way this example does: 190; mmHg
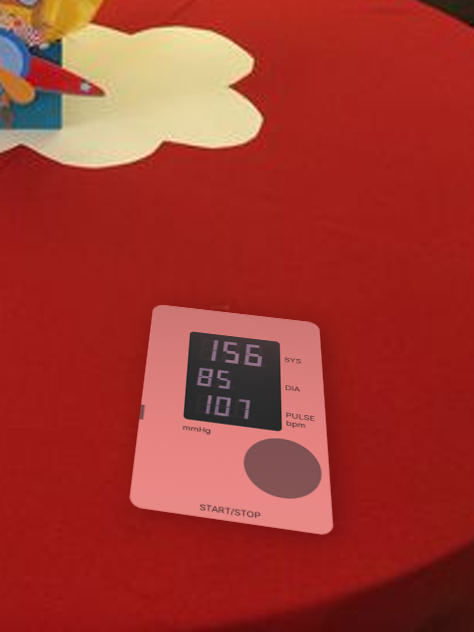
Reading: 156; mmHg
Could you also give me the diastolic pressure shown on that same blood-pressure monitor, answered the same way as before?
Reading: 85; mmHg
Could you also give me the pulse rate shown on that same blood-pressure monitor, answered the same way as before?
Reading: 107; bpm
